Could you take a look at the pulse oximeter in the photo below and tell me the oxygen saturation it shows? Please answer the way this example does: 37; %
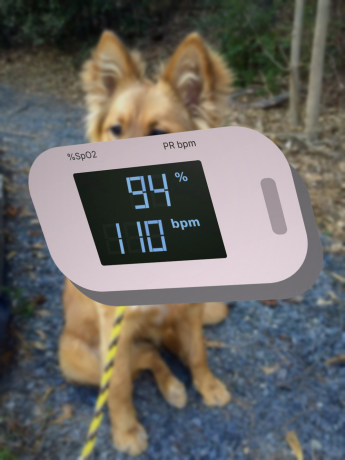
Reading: 94; %
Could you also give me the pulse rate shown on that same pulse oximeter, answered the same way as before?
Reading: 110; bpm
